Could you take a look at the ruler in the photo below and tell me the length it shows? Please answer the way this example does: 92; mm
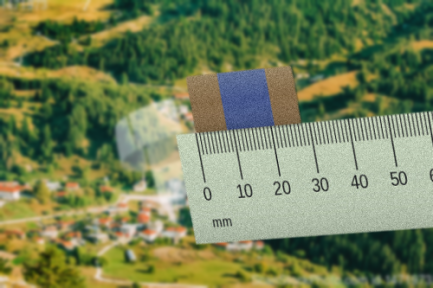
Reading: 28; mm
